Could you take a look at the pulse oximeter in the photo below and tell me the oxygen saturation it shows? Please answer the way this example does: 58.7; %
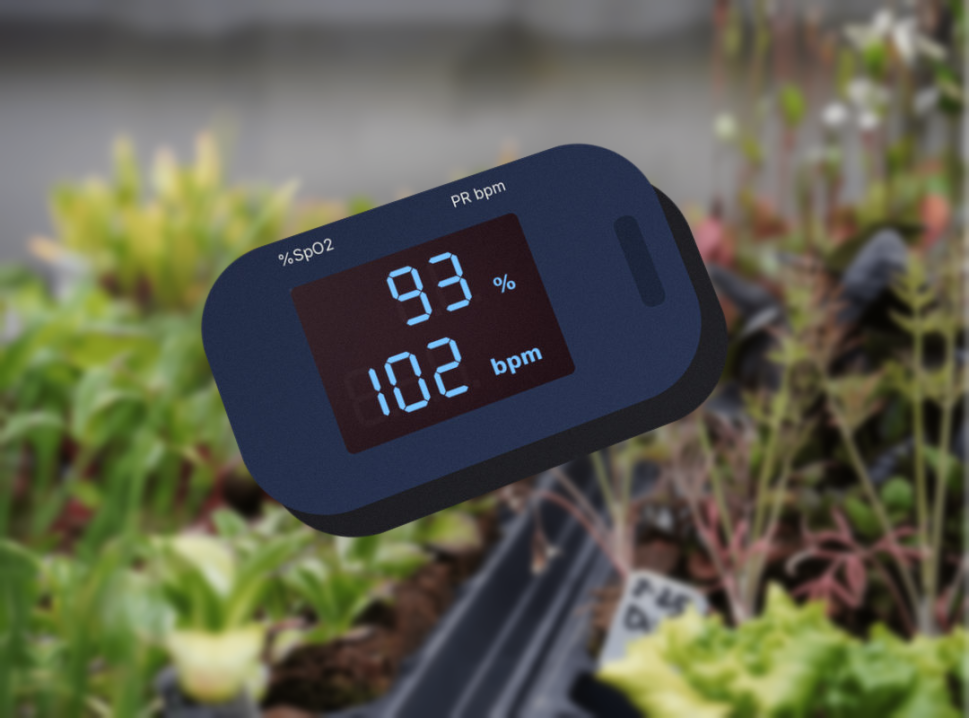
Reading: 93; %
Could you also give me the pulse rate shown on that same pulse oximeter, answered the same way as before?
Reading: 102; bpm
